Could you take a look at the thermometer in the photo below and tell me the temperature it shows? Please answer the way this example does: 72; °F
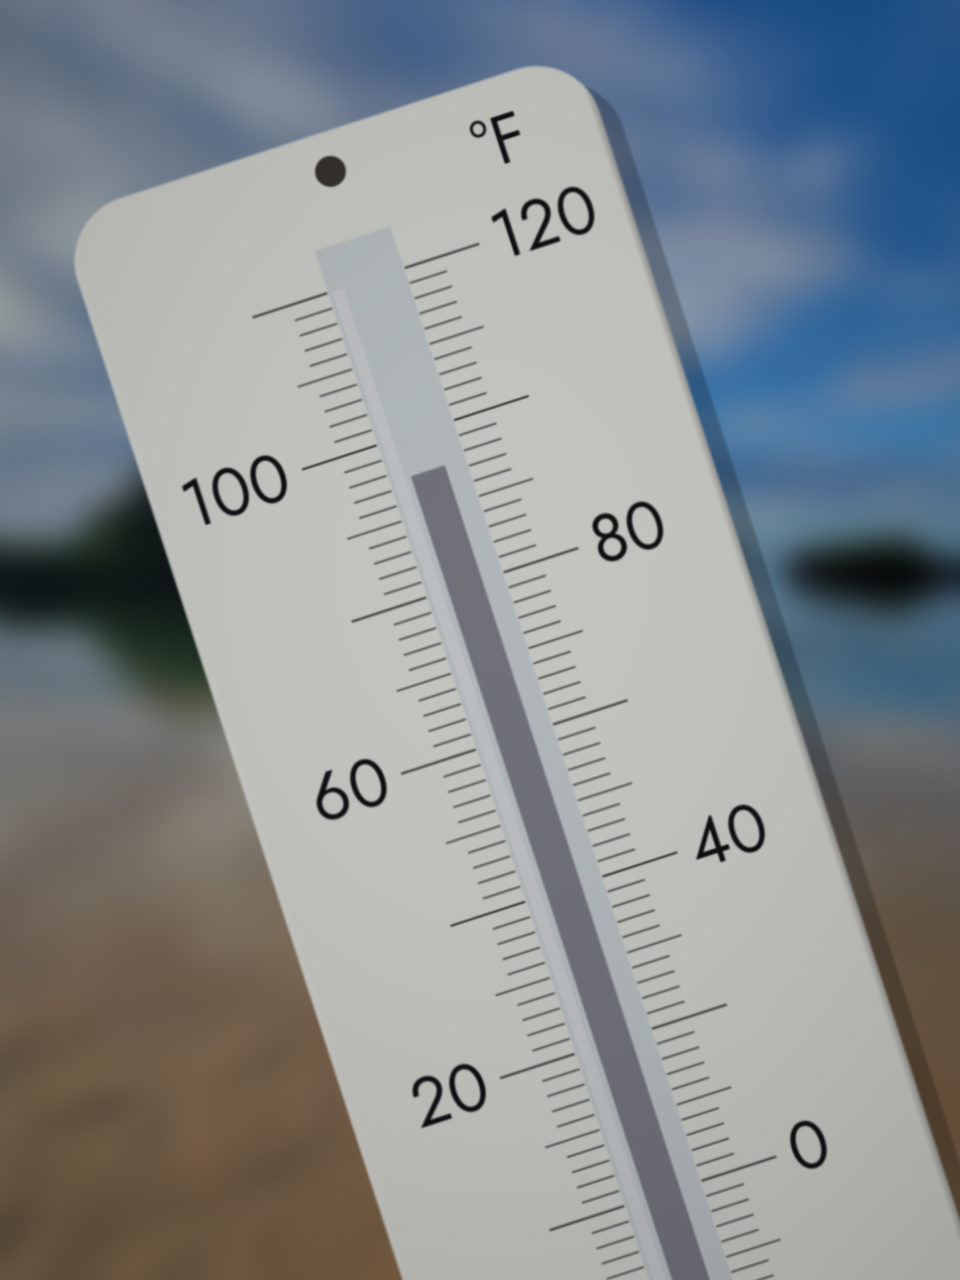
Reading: 95; °F
